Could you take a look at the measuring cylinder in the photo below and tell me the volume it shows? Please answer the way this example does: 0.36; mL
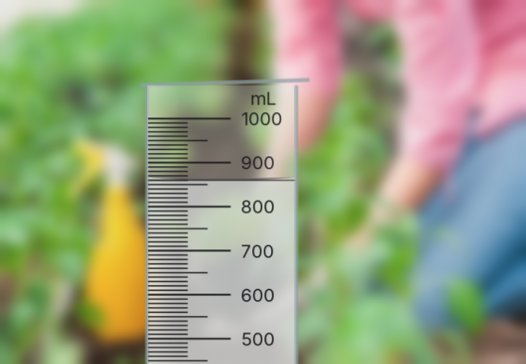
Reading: 860; mL
